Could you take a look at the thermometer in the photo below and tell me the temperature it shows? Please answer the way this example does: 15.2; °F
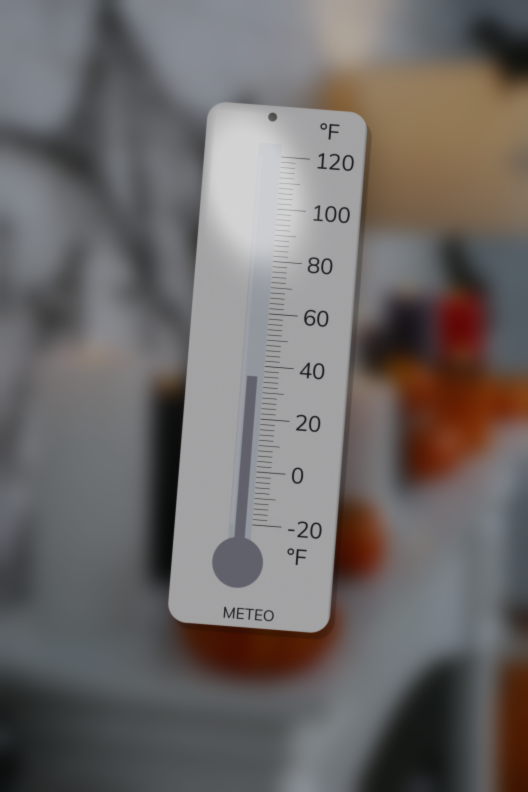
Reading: 36; °F
